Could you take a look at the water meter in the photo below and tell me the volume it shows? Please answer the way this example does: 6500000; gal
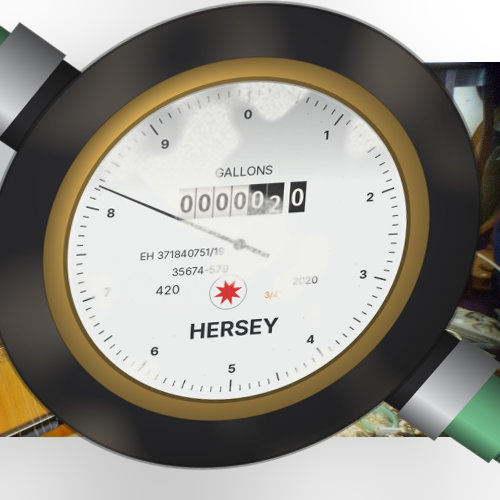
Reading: 18.2; gal
